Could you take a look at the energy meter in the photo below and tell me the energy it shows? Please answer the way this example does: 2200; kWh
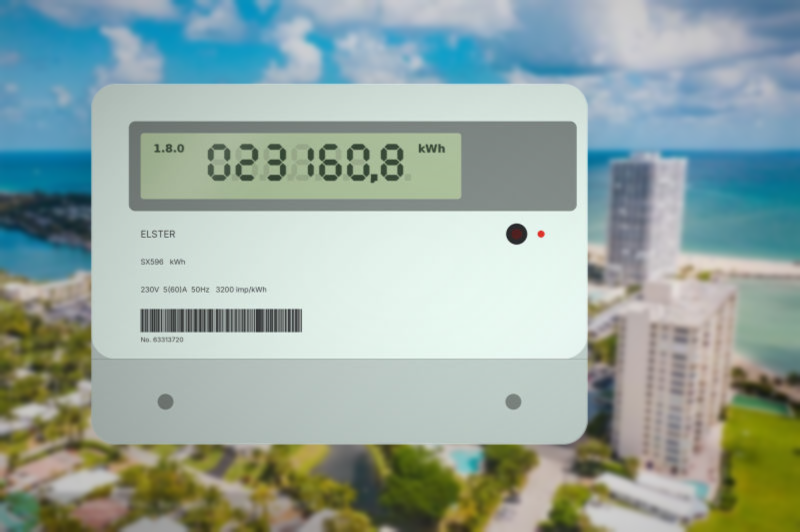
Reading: 23160.8; kWh
